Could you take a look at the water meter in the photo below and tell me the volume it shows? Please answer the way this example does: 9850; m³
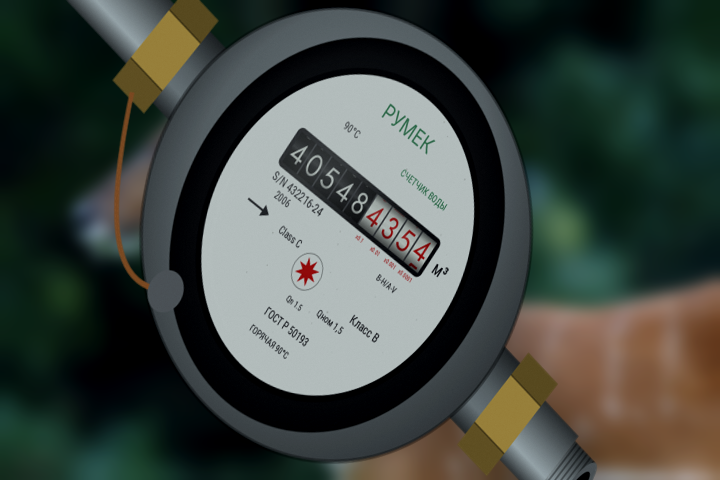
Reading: 40548.4354; m³
